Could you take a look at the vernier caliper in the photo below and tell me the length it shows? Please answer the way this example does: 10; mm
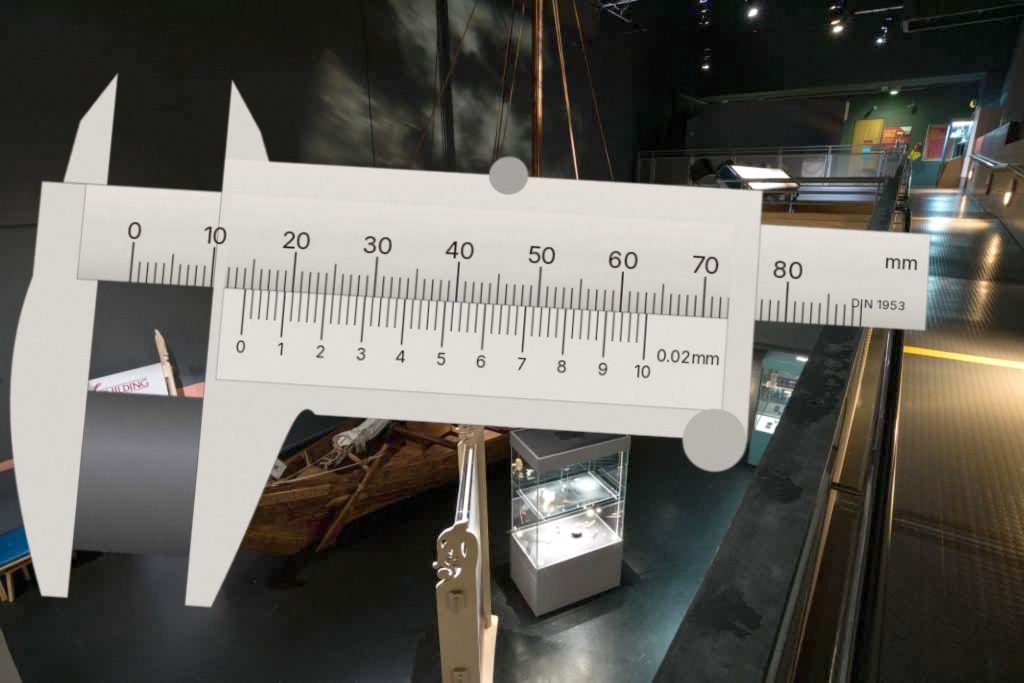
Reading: 14.2; mm
